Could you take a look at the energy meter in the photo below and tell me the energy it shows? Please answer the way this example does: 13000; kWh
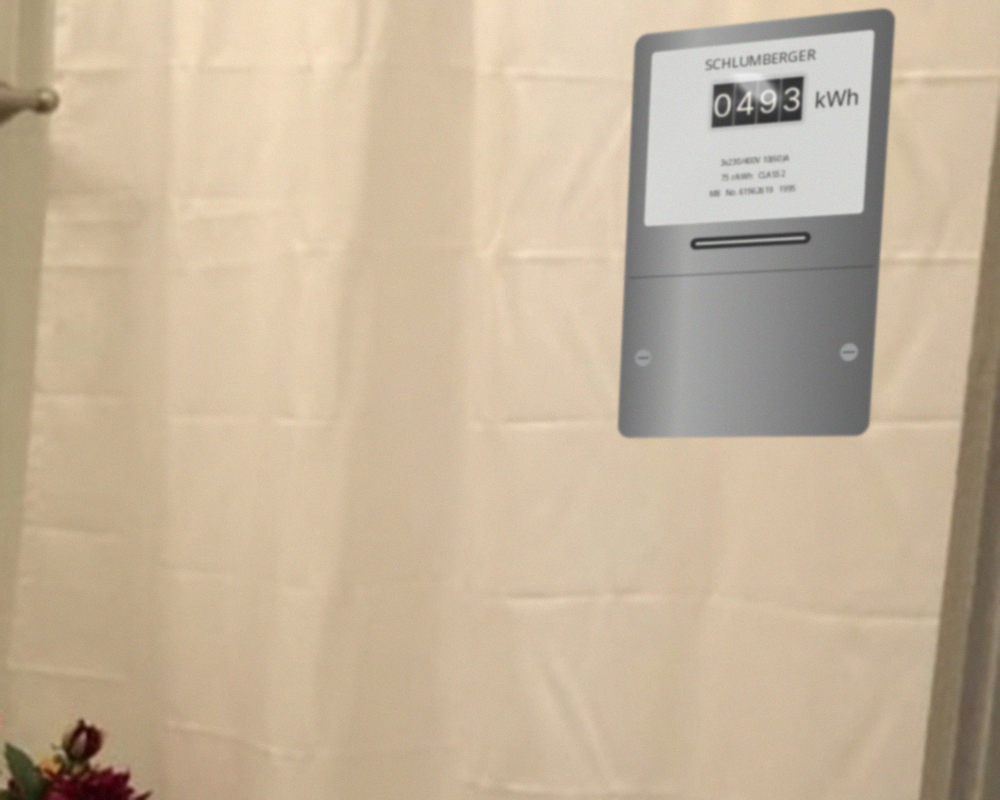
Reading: 493; kWh
